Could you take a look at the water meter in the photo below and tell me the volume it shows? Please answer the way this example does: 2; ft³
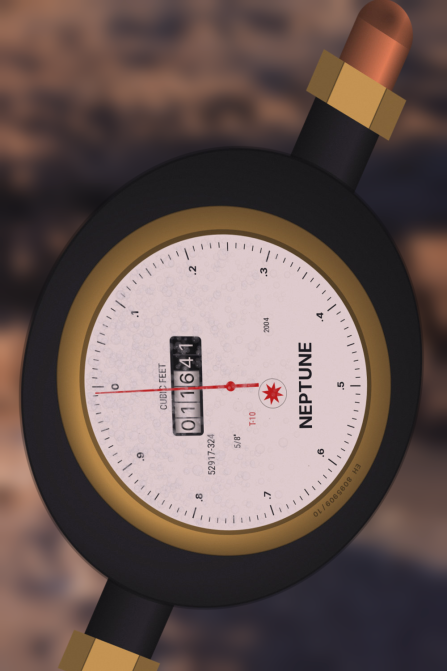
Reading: 11640.99; ft³
